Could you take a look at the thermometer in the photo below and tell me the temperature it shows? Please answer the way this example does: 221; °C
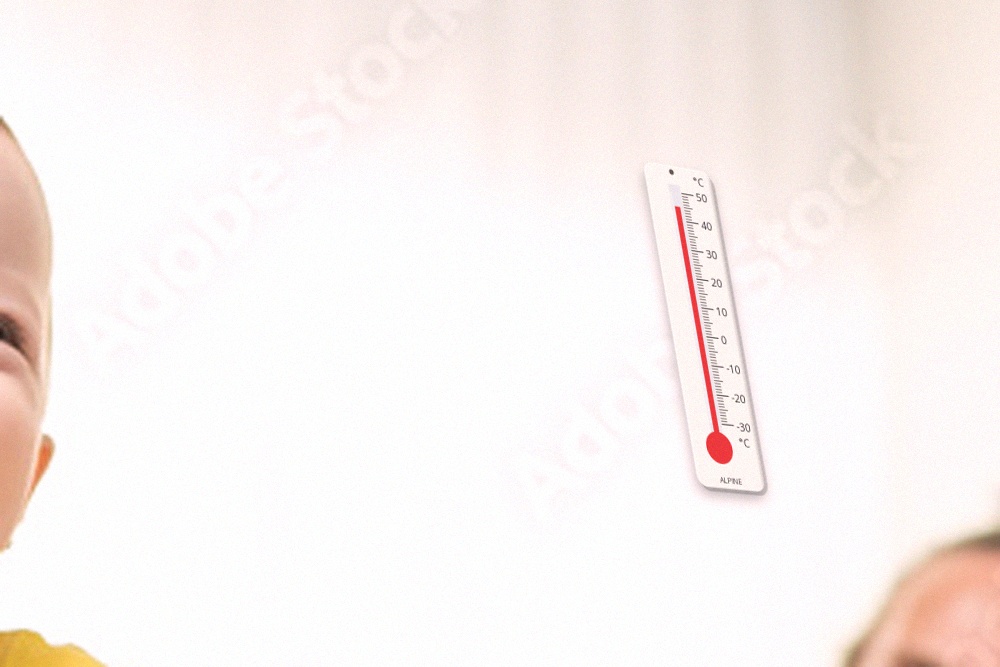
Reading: 45; °C
